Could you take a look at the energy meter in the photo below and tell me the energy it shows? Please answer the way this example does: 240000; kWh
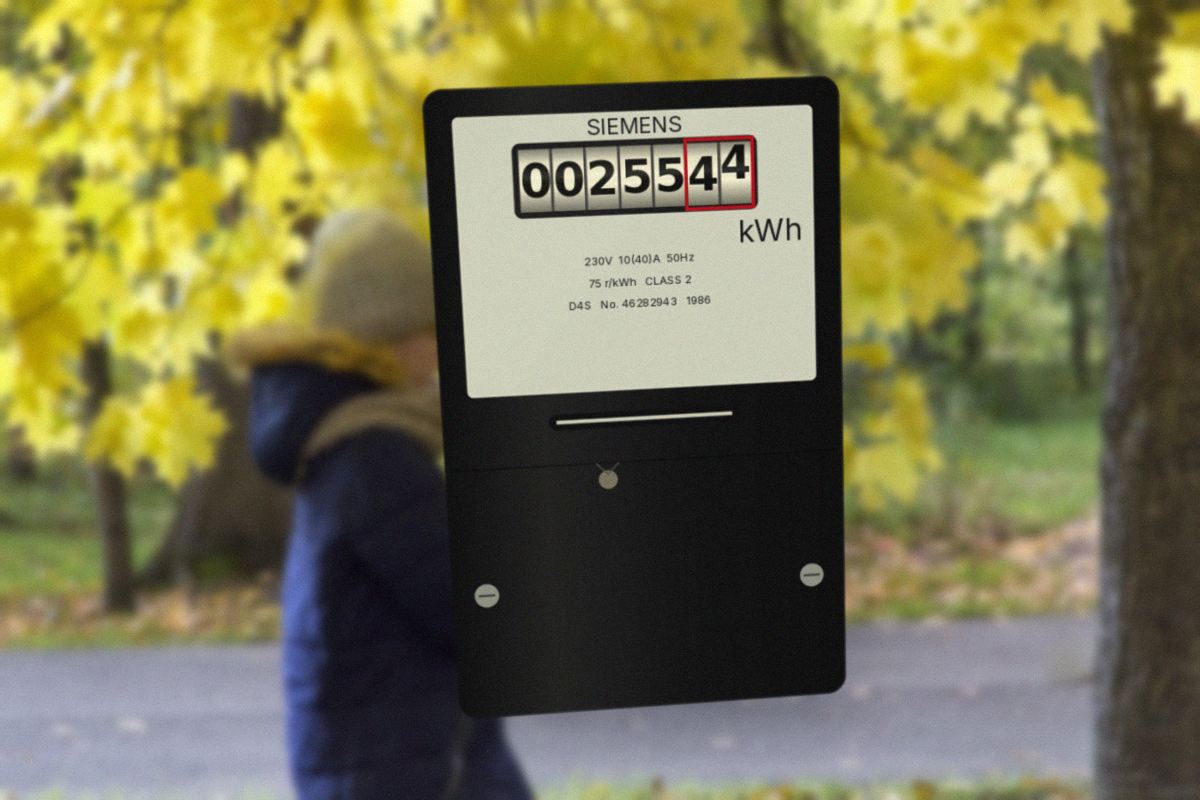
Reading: 255.44; kWh
